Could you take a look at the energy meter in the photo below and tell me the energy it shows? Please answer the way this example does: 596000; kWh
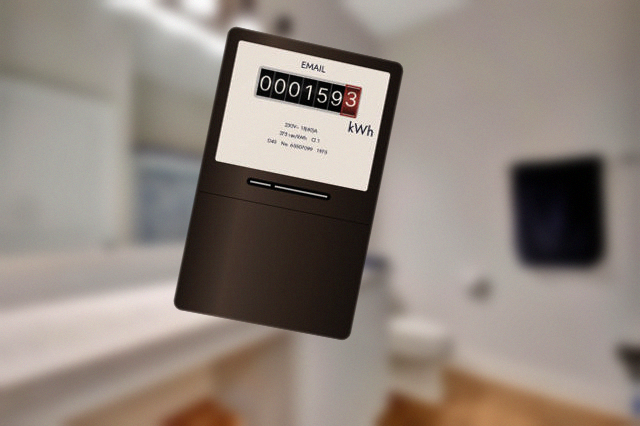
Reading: 159.3; kWh
